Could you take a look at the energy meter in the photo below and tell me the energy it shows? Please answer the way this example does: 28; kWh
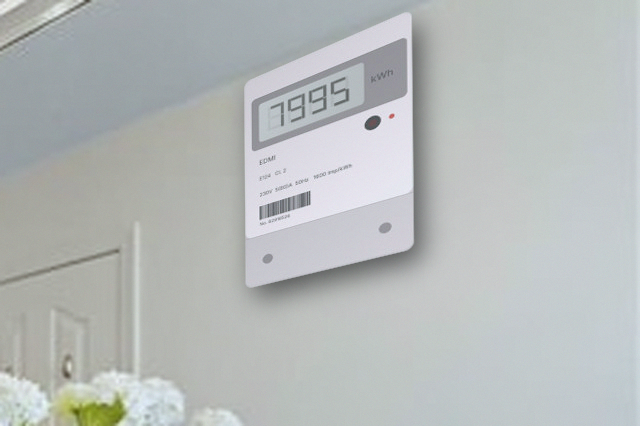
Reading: 7995; kWh
